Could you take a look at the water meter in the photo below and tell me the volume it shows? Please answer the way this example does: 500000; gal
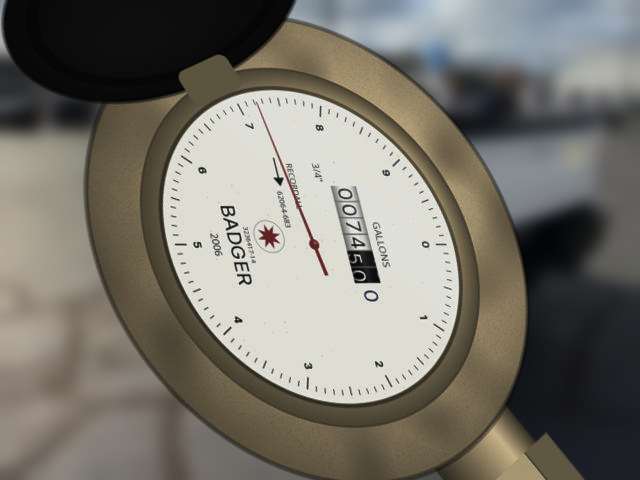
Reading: 74497.2; gal
